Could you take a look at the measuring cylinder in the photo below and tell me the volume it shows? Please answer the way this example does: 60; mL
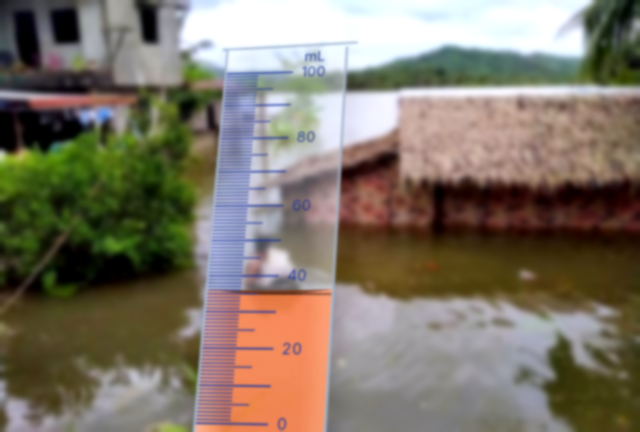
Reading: 35; mL
